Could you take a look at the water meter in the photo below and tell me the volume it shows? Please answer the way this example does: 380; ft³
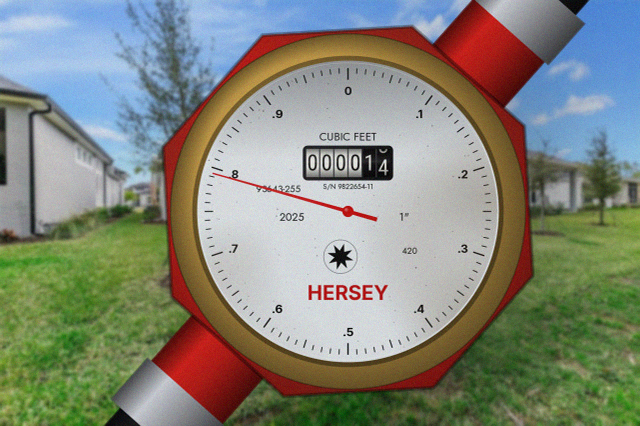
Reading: 13.79; ft³
